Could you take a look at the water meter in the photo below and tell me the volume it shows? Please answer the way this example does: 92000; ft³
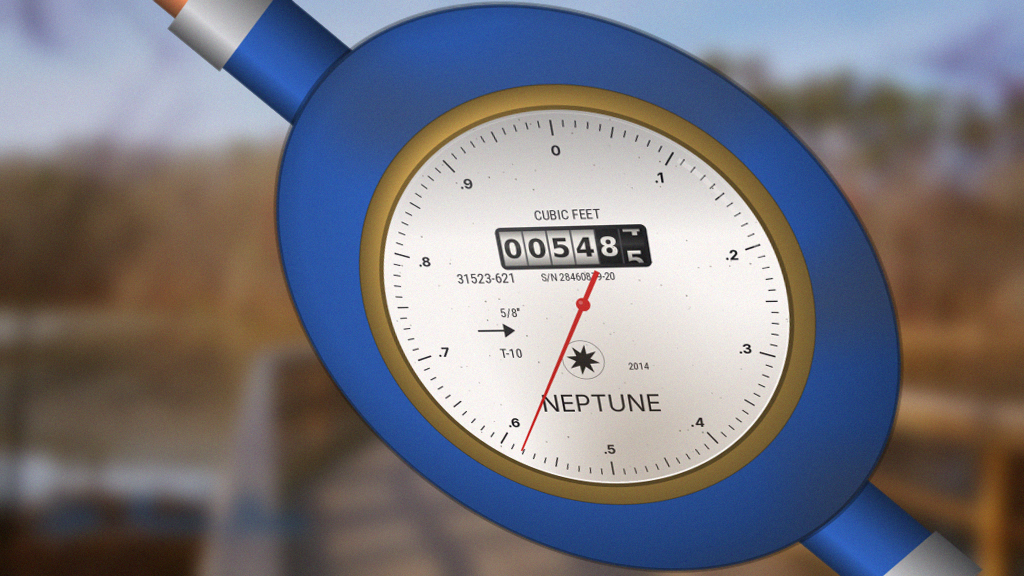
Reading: 5484.58; ft³
